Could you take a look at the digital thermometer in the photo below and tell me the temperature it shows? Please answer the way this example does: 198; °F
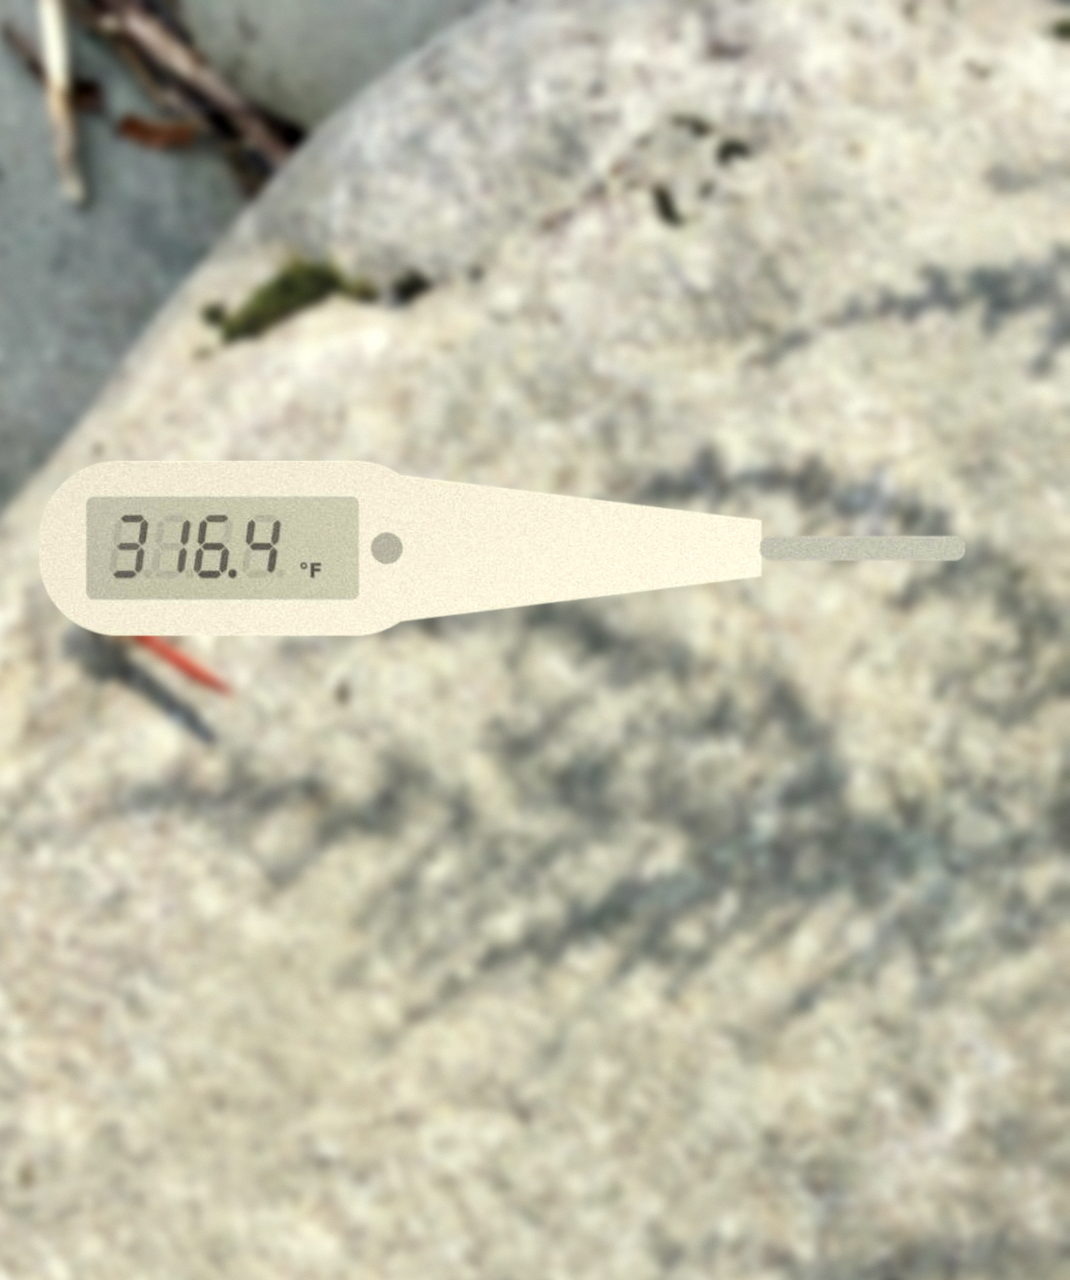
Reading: 316.4; °F
